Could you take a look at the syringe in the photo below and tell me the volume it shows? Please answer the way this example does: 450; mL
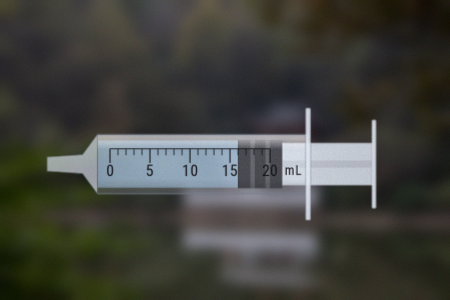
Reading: 16; mL
